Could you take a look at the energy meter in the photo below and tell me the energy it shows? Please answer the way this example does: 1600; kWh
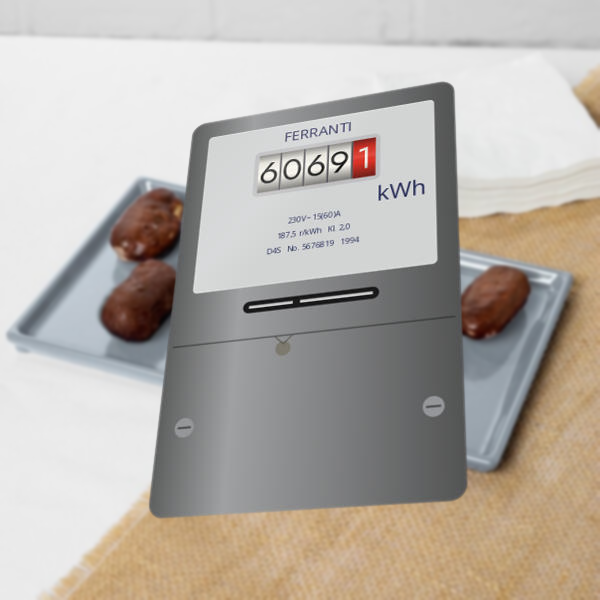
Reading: 6069.1; kWh
